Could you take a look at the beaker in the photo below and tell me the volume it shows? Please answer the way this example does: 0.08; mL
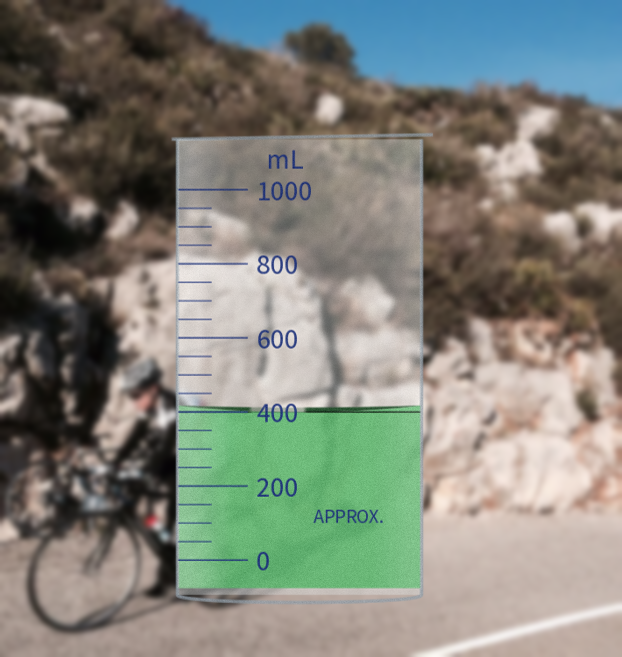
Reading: 400; mL
